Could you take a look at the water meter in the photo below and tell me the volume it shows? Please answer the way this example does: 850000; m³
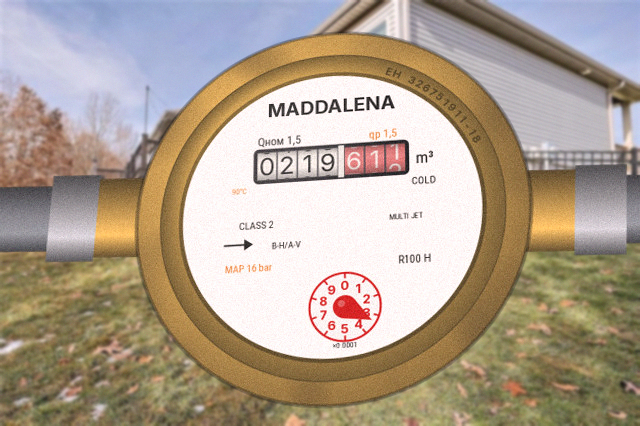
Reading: 219.6113; m³
